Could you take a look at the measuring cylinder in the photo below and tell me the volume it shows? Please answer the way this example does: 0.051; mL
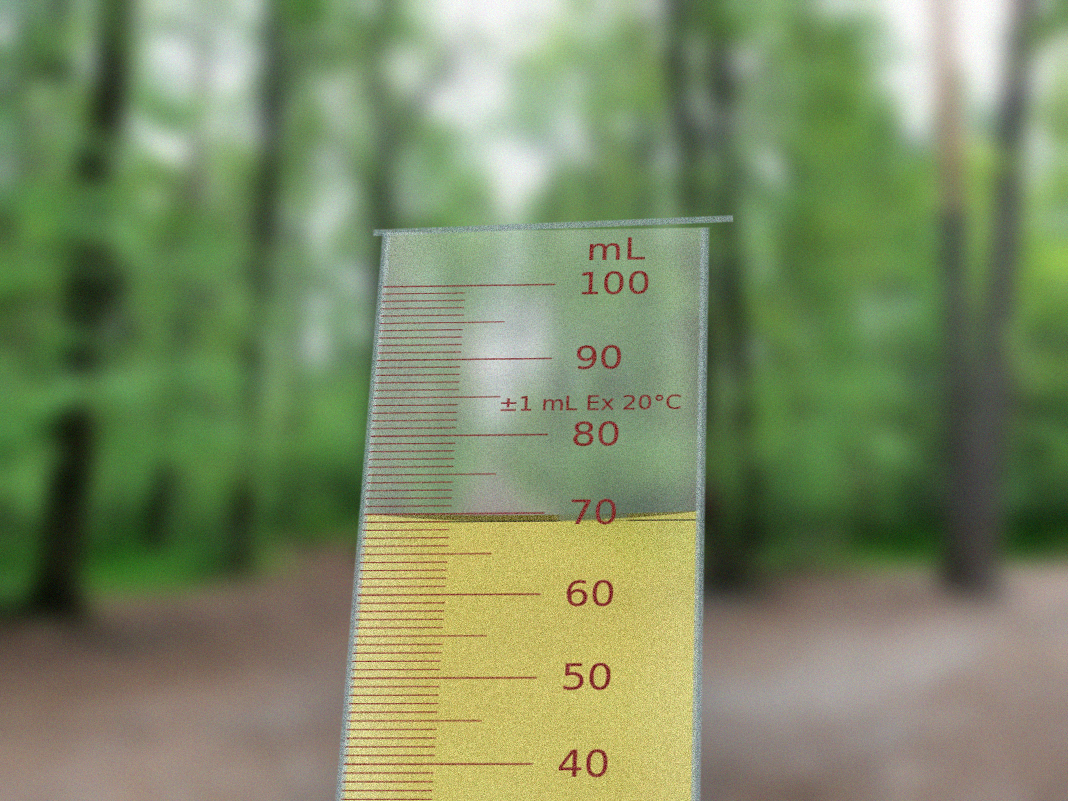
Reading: 69; mL
